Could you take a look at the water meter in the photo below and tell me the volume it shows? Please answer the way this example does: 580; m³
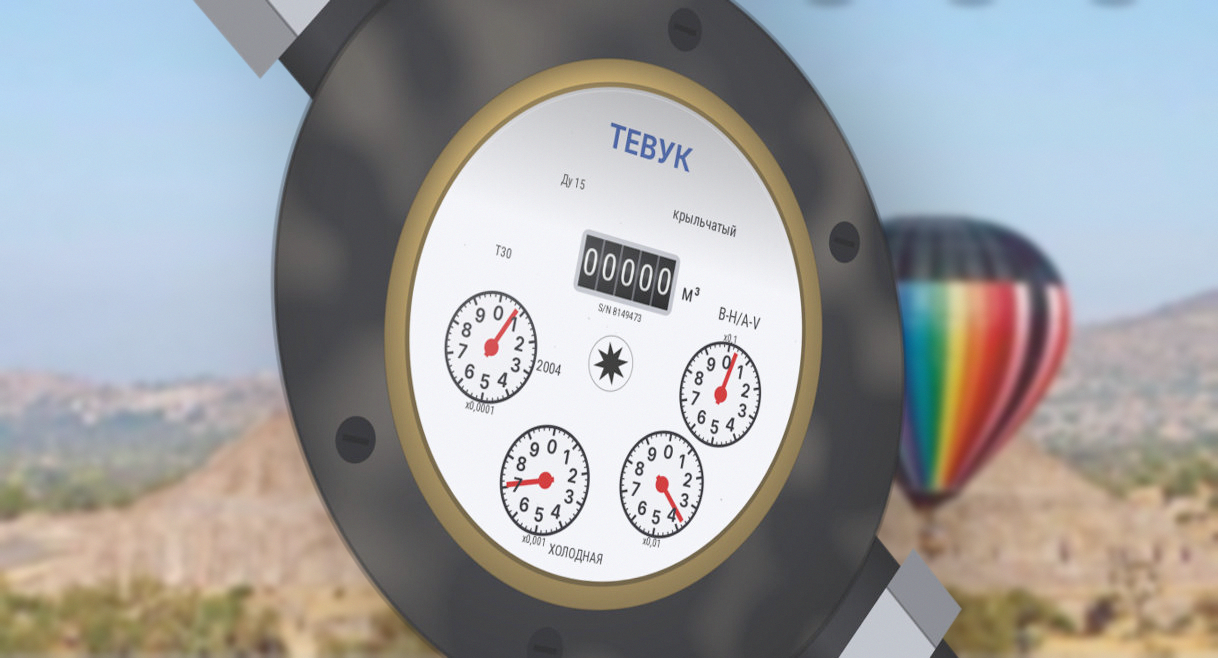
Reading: 0.0370; m³
